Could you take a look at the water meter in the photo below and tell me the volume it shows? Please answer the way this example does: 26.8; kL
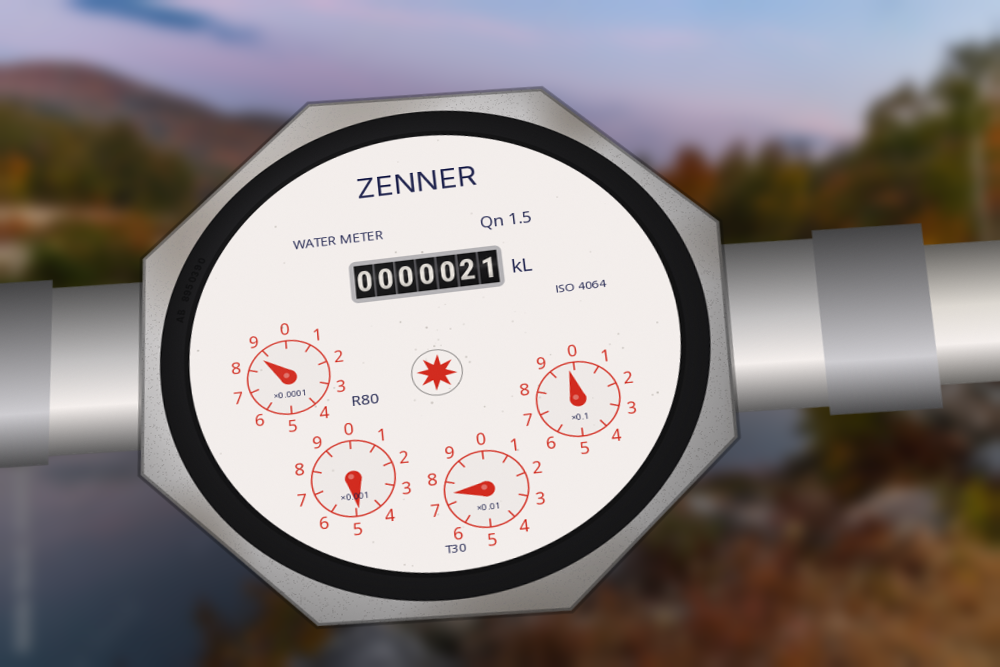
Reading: 20.9748; kL
